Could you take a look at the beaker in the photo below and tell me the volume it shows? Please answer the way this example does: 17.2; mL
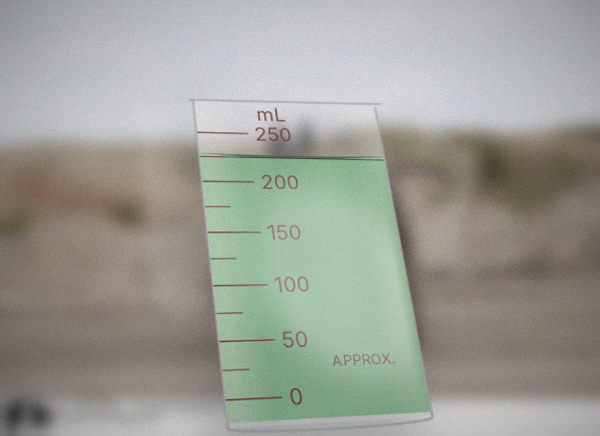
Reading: 225; mL
